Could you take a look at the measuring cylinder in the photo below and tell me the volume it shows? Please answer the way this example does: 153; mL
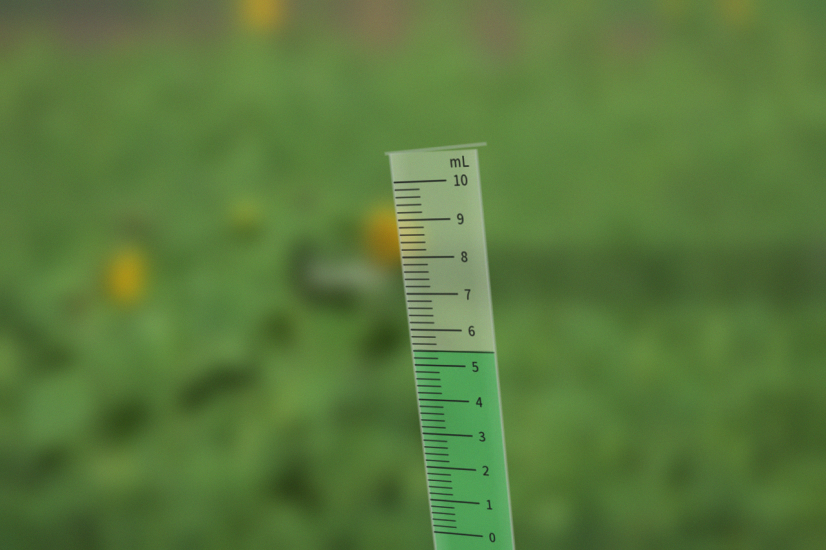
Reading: 5.4; mL
